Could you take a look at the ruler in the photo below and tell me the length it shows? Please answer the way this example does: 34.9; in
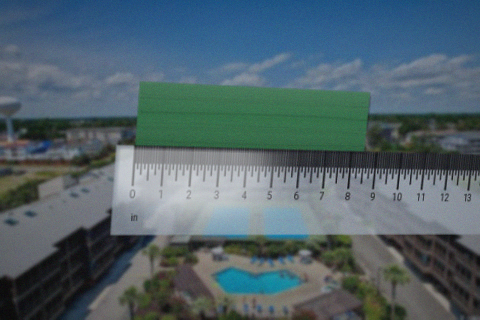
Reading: 8.5; in
